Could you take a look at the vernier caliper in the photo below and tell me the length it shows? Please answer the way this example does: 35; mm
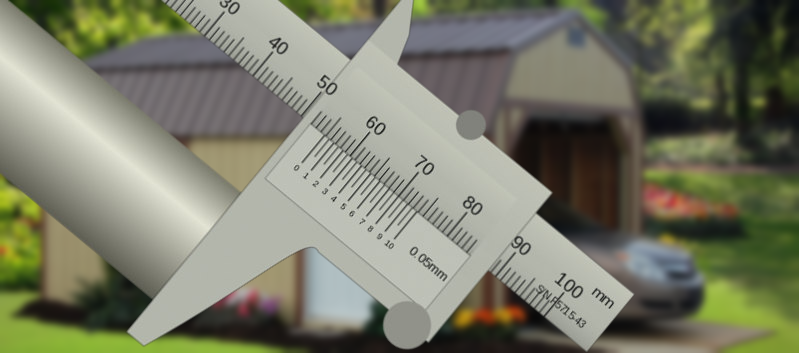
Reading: 54.8; mm
